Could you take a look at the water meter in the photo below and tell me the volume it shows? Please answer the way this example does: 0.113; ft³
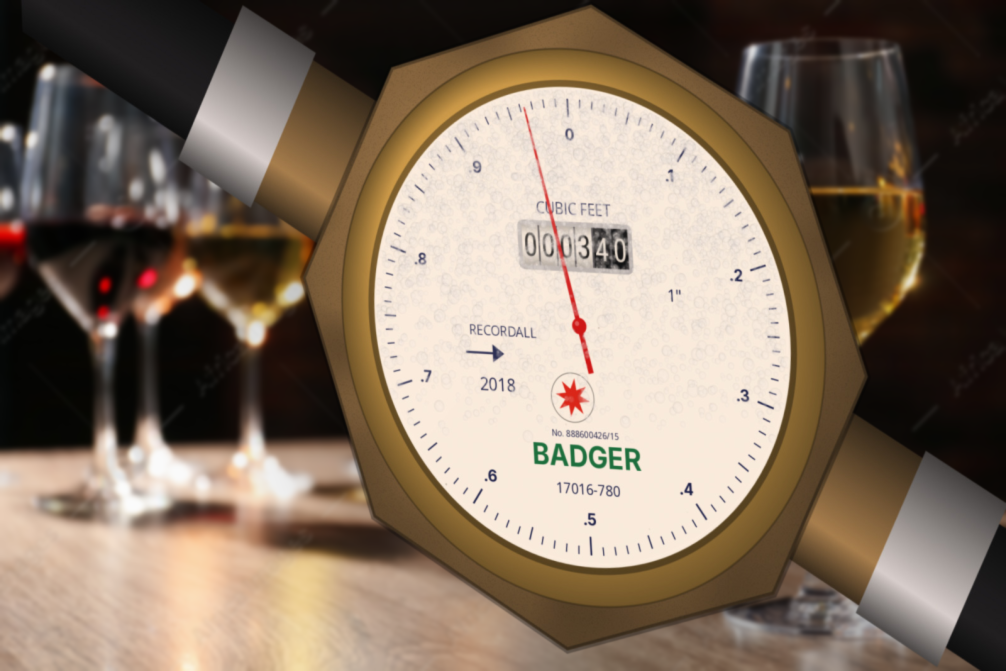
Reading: 339.96; ft³
